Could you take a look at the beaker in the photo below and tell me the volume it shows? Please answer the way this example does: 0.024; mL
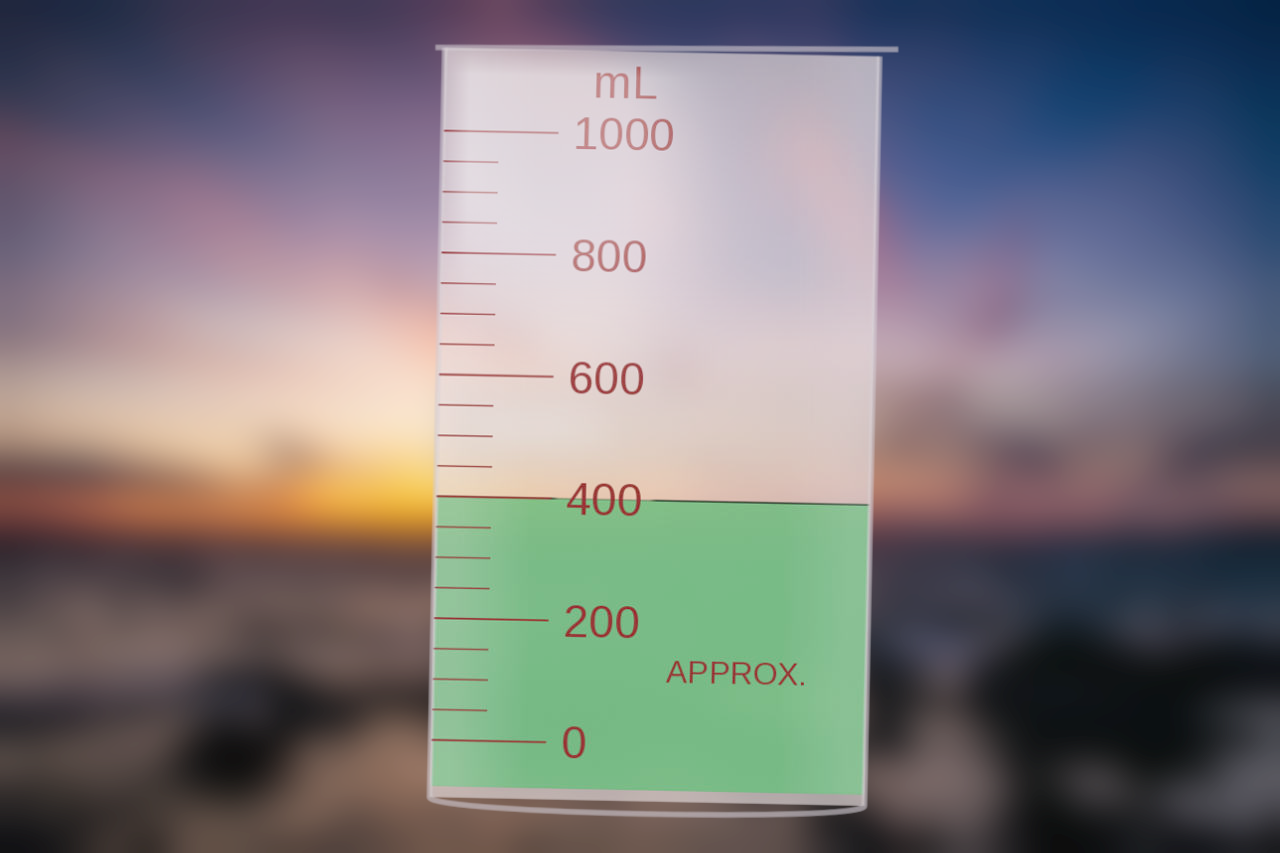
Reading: 400; mL
